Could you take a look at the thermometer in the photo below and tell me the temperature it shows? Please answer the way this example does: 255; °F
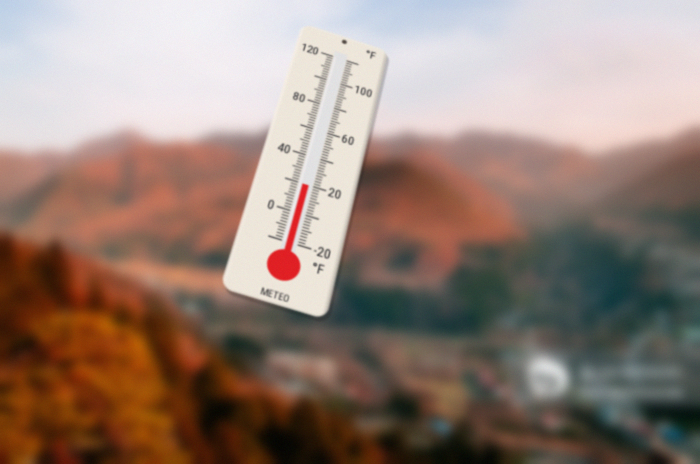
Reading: 20; °F
